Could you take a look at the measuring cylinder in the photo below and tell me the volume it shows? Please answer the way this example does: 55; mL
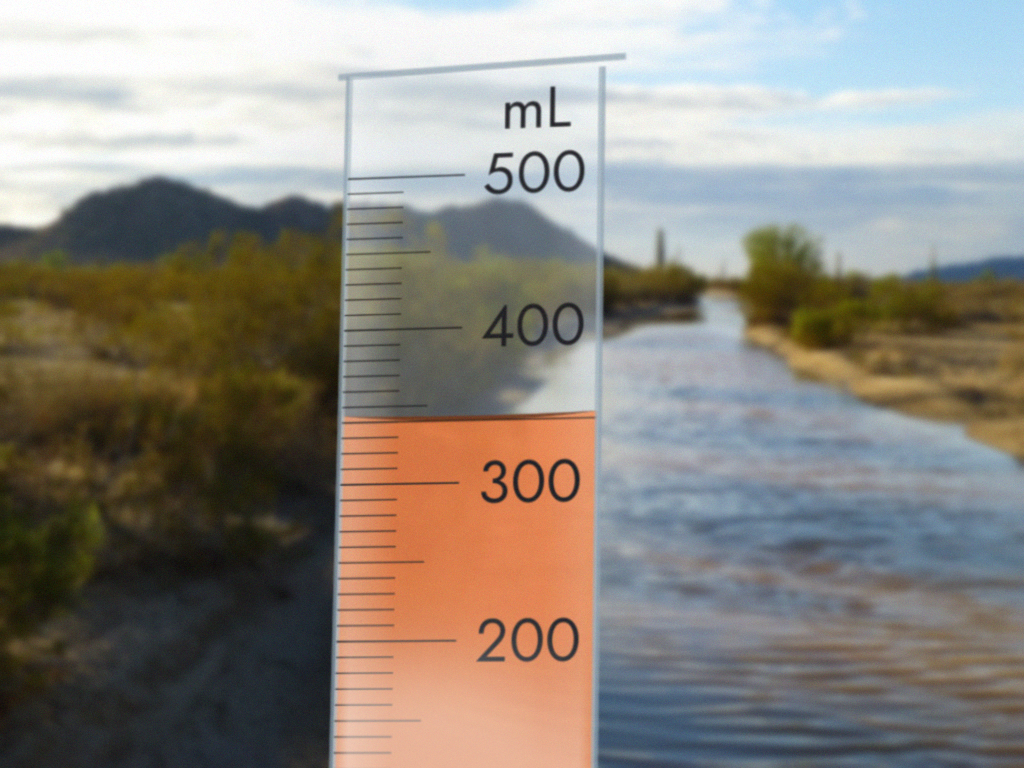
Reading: 340; mL
